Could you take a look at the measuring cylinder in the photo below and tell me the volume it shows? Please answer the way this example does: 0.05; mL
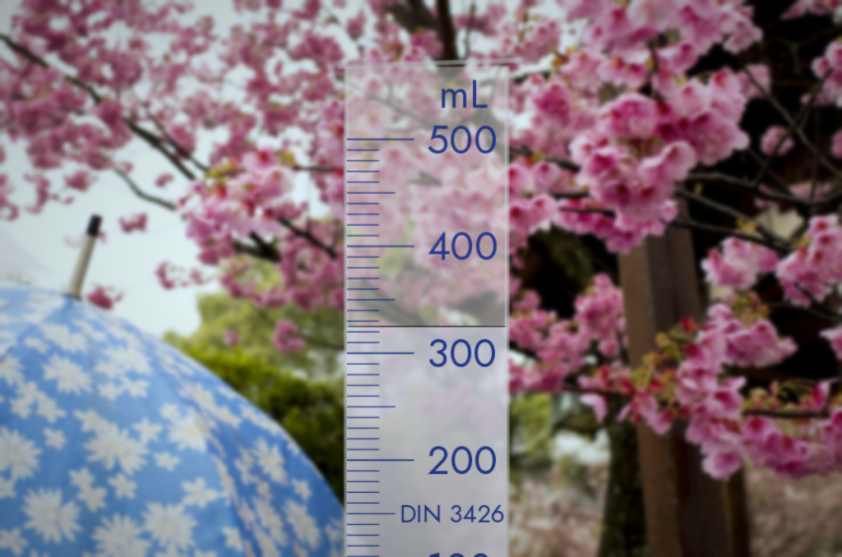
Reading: 325; mL
